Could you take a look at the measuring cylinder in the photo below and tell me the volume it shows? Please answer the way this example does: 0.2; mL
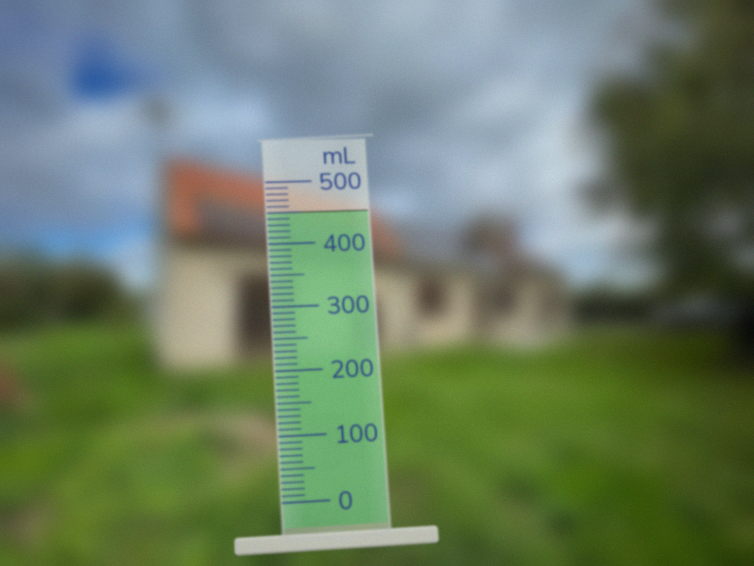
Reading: 450; mL
